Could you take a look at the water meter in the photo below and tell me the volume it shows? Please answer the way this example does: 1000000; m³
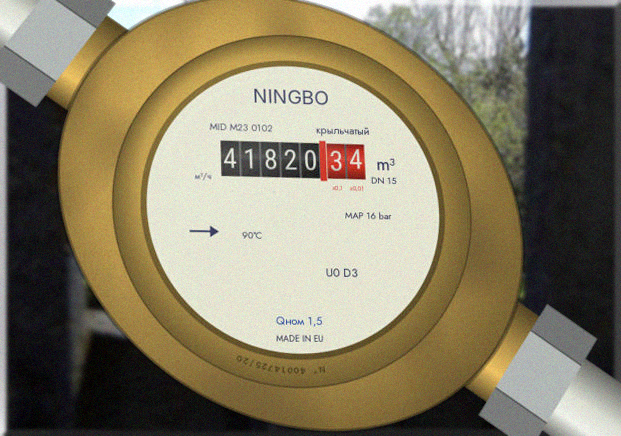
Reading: 41820.34; m³
